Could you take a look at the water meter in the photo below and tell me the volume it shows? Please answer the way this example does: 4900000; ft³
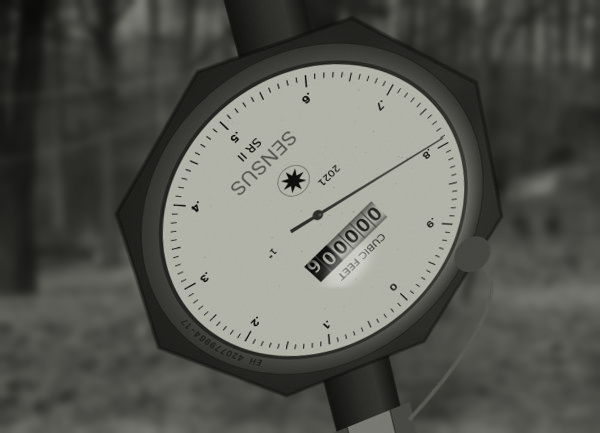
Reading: 5.79; ft³
